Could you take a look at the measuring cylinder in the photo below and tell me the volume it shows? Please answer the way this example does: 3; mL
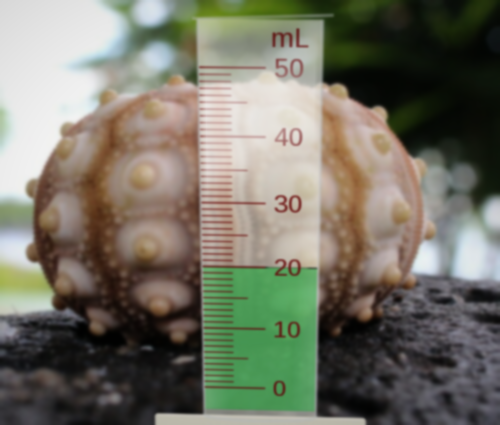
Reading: 20; mL
